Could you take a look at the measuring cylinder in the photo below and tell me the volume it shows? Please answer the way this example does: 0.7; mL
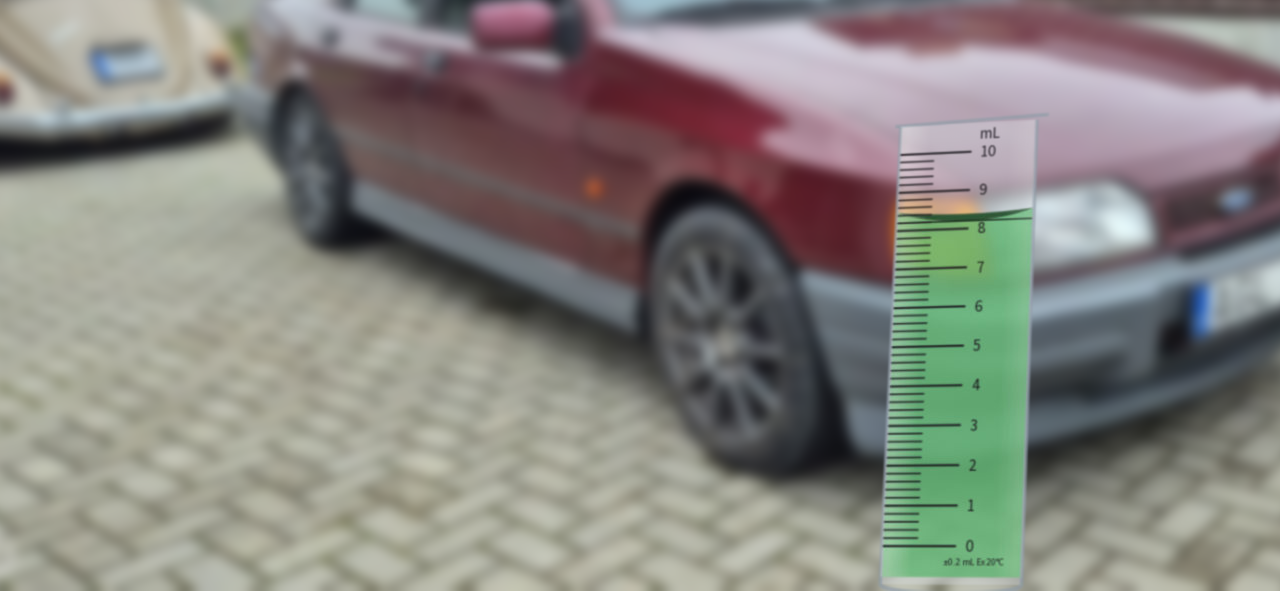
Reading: 8.2; mL
